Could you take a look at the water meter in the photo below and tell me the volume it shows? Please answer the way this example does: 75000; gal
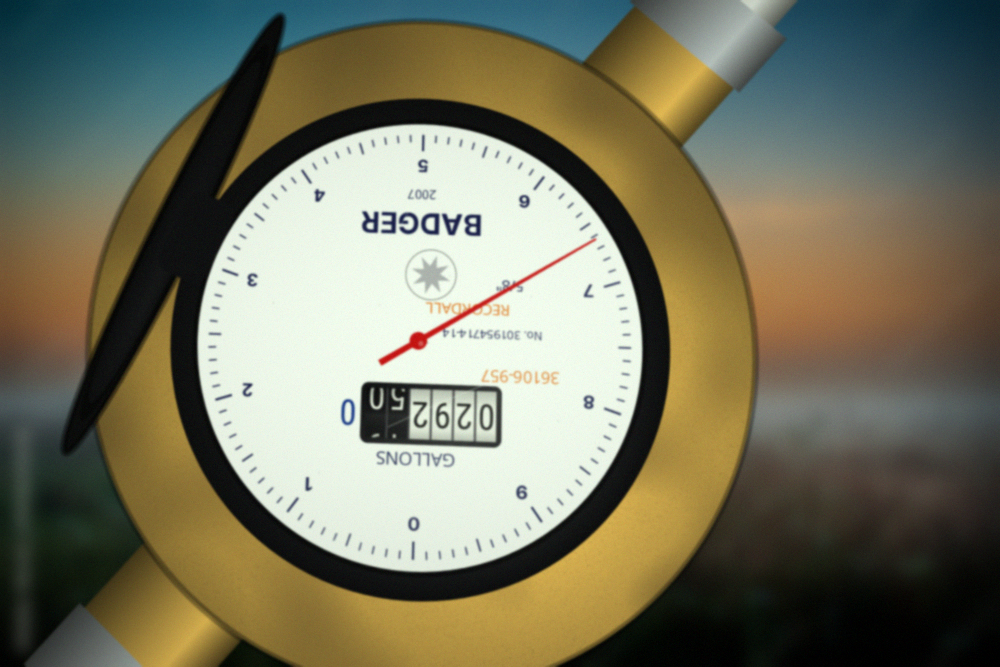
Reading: 292496.6; gal
